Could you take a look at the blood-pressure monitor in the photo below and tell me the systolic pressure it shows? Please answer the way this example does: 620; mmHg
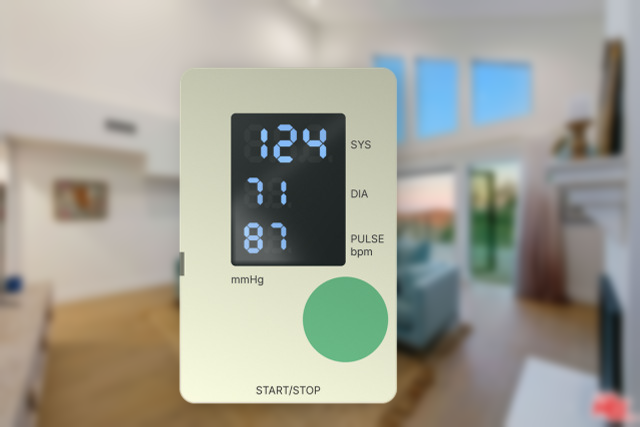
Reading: 124; mmHg
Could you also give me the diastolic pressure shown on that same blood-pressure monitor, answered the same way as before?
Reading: 71; mmHg
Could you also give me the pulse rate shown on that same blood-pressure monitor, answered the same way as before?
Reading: 87; bpm
